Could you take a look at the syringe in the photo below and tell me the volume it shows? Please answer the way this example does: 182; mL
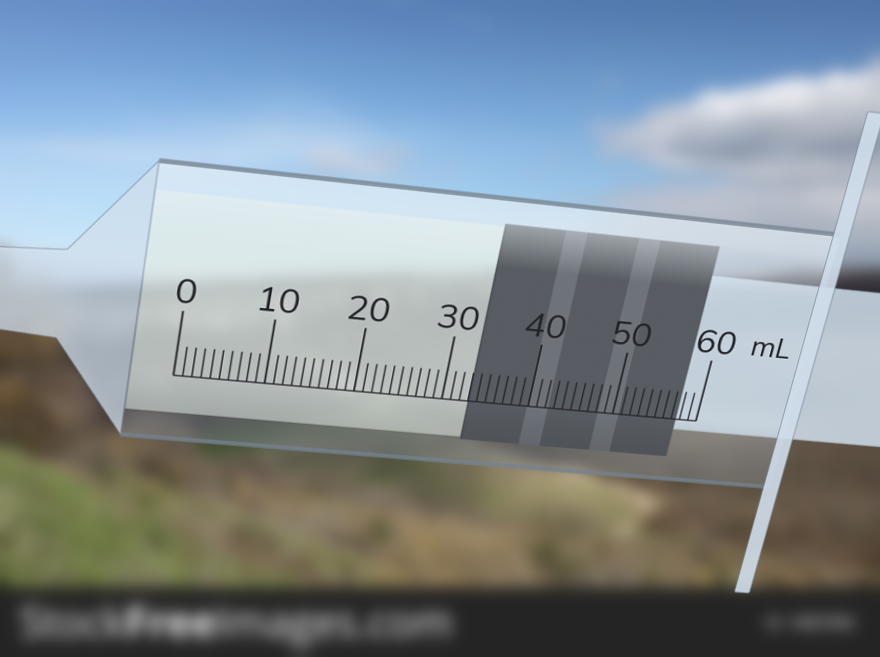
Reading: 33; mL
